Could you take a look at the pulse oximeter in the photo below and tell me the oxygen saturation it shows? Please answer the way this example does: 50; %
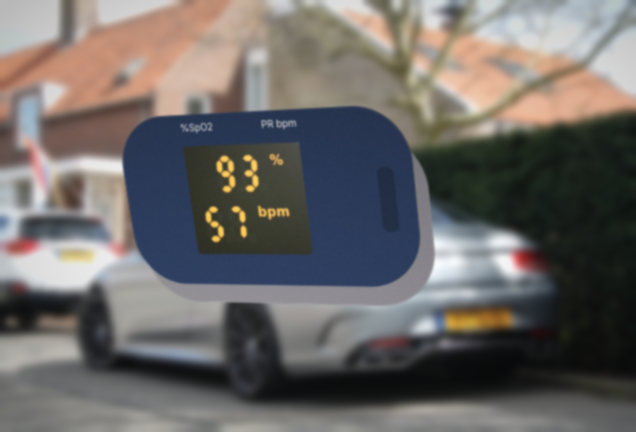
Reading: 93; %
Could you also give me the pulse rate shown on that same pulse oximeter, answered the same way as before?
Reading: 57; bpm
